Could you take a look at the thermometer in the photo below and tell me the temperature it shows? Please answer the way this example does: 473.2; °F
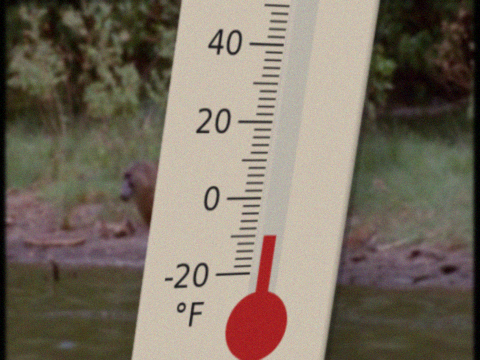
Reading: -10; °F
